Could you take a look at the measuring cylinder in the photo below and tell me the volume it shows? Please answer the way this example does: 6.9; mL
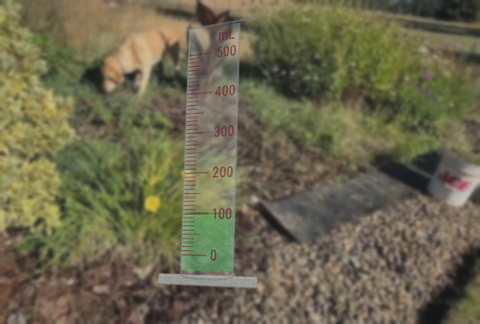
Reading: 100; mL
